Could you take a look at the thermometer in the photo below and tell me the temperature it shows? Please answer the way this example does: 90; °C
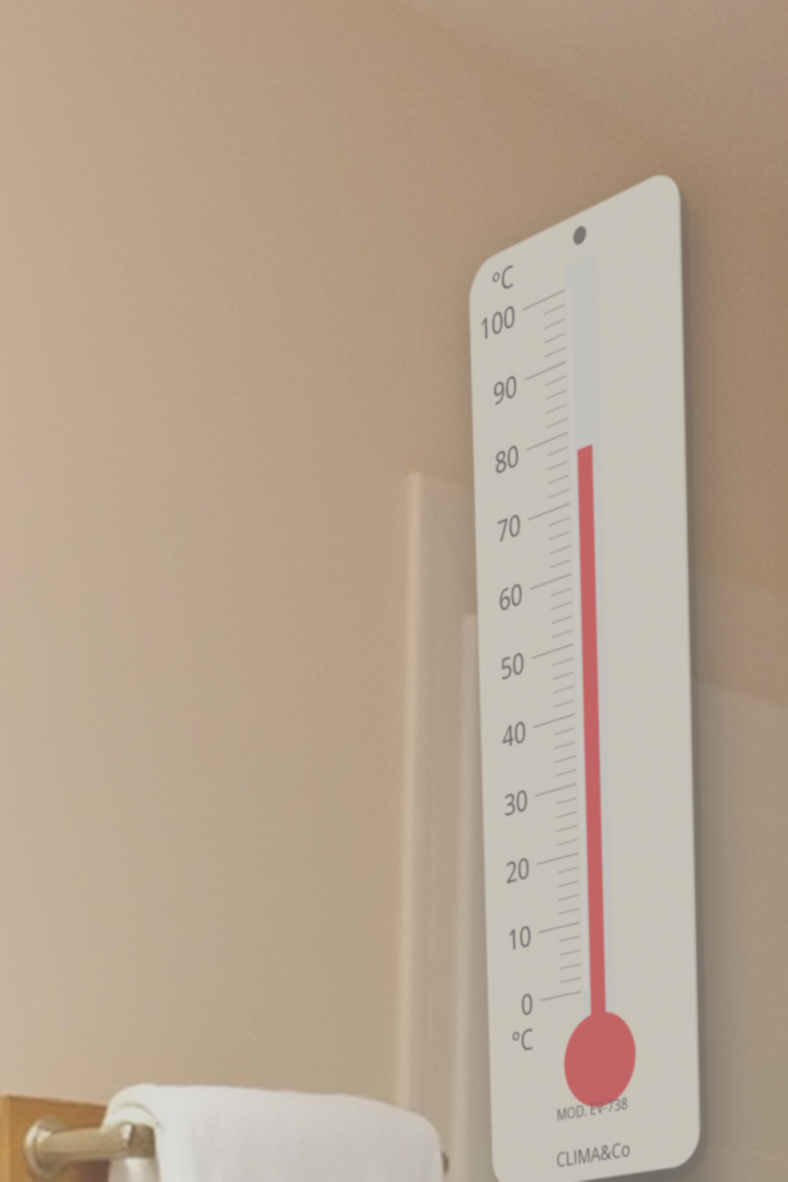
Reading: 77; °C
